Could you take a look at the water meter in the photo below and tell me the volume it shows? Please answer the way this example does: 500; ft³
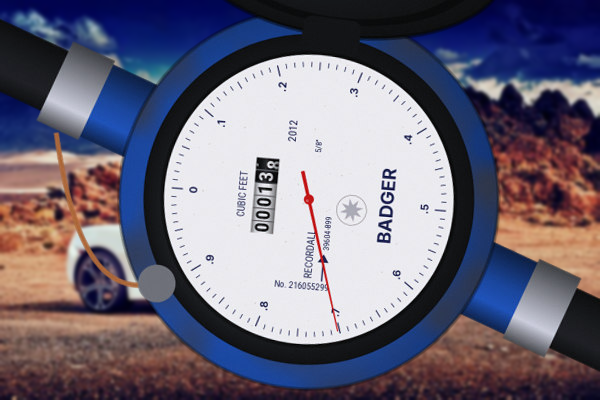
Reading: 137.70; ft³
